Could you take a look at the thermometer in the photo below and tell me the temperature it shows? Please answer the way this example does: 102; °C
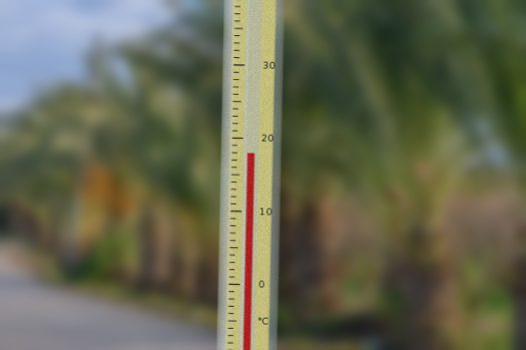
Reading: 18; °C
